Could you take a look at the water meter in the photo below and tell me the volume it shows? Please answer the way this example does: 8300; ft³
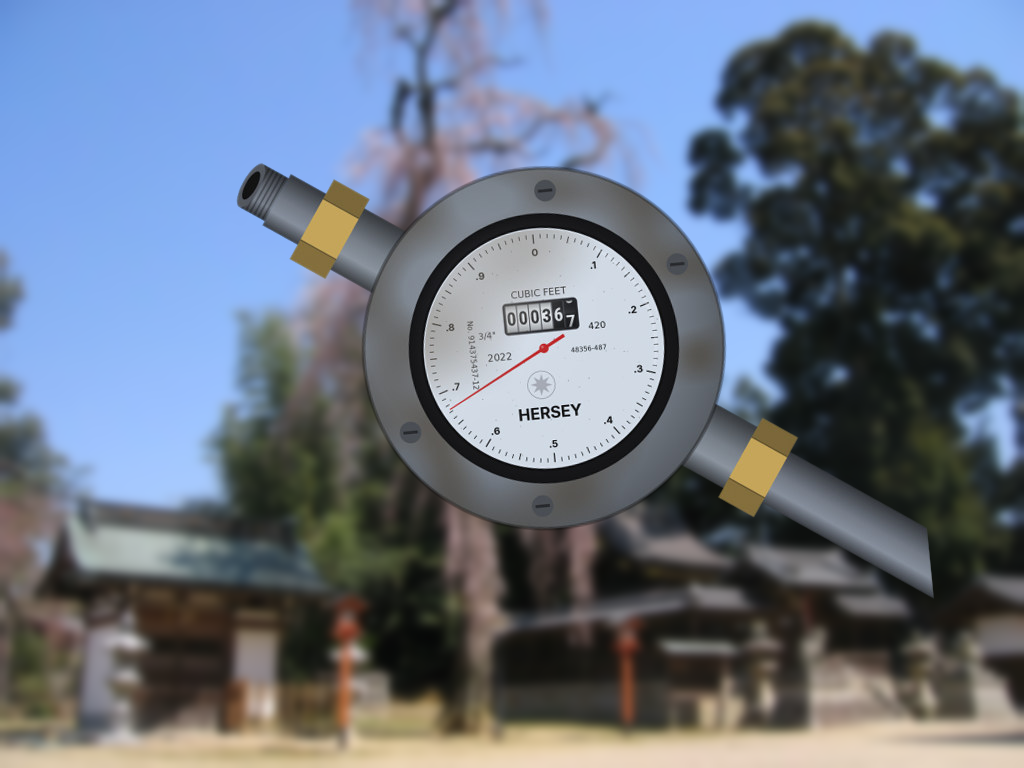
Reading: 366.67; ft³
